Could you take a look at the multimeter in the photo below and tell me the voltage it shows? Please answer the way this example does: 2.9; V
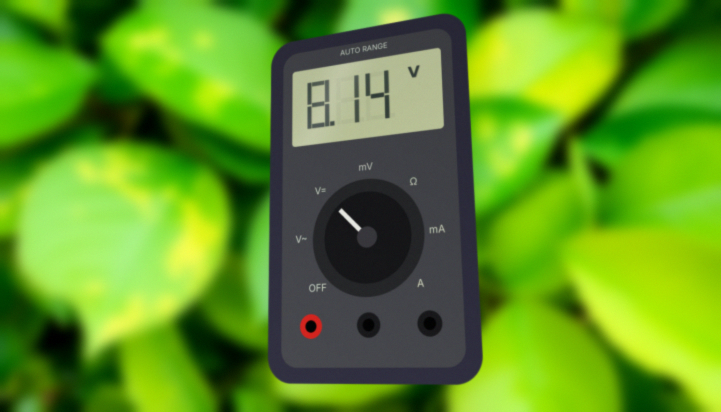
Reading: 8.14; V
